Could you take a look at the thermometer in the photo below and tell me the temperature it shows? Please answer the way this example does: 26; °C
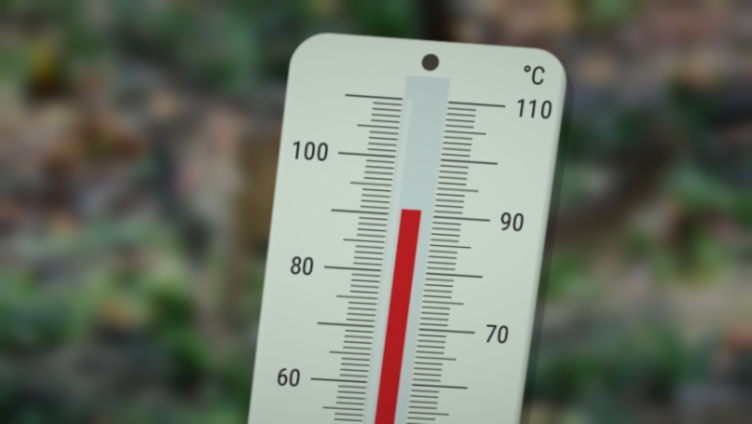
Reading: 91; °C
